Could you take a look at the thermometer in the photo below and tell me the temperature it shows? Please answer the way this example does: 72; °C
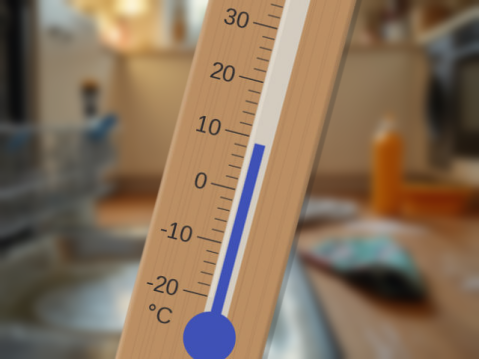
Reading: 9; °C
